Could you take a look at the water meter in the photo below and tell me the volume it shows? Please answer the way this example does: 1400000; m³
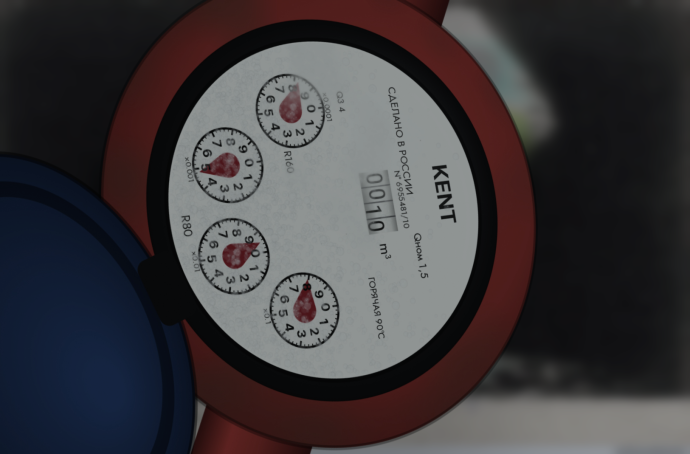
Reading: 9.7948; m³
